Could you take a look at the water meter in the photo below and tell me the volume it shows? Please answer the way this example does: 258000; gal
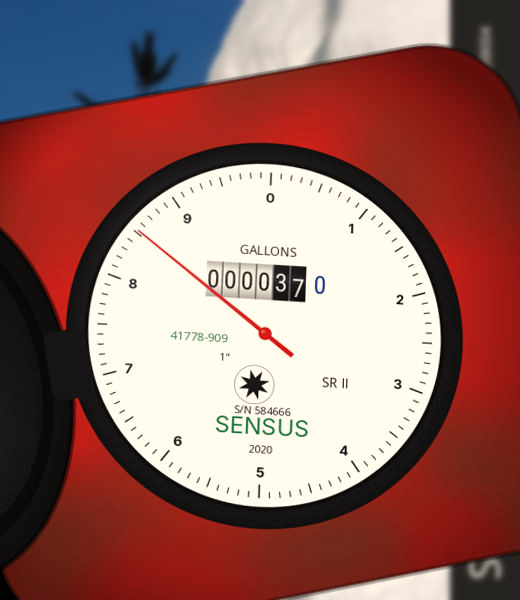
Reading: 368.5; gal
